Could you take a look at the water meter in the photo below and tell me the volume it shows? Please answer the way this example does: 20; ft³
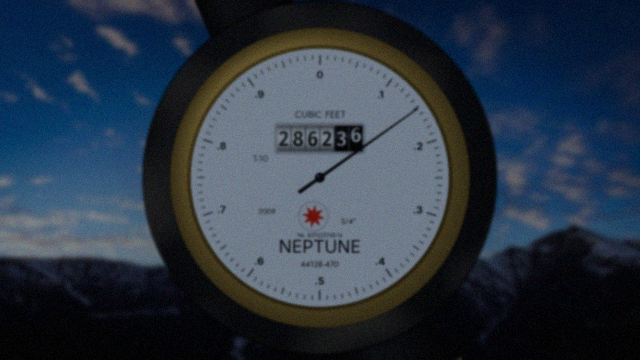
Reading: 286236.15; ft³
